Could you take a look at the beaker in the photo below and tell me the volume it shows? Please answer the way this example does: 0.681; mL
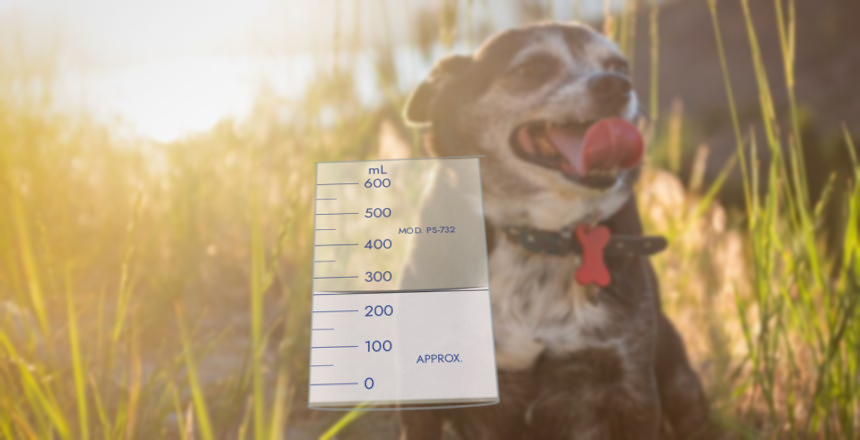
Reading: 250; mL
